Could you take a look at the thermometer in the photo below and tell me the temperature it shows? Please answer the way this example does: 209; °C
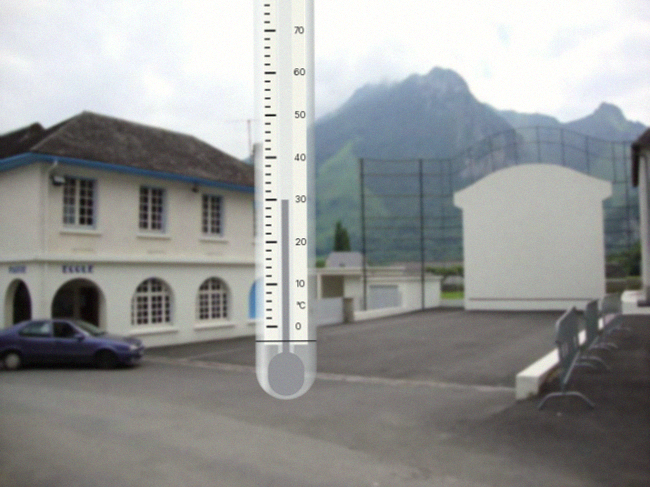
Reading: 30; °C
